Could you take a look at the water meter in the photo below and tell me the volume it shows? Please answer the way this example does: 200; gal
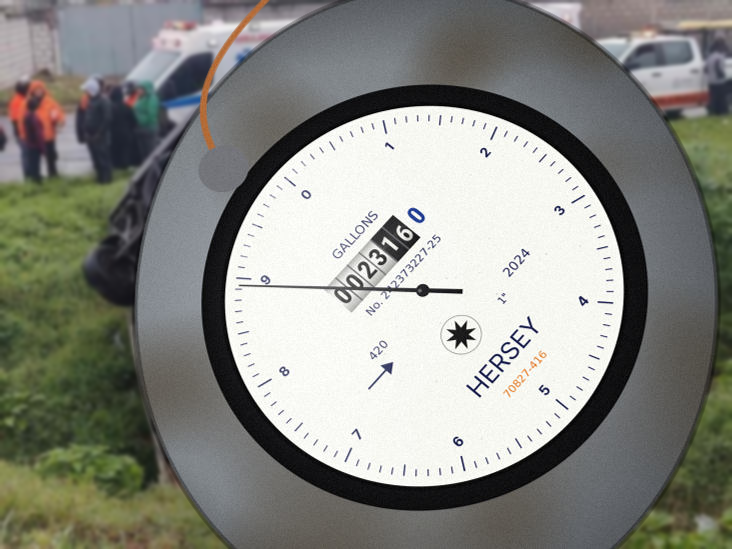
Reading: 23158.9; gal
